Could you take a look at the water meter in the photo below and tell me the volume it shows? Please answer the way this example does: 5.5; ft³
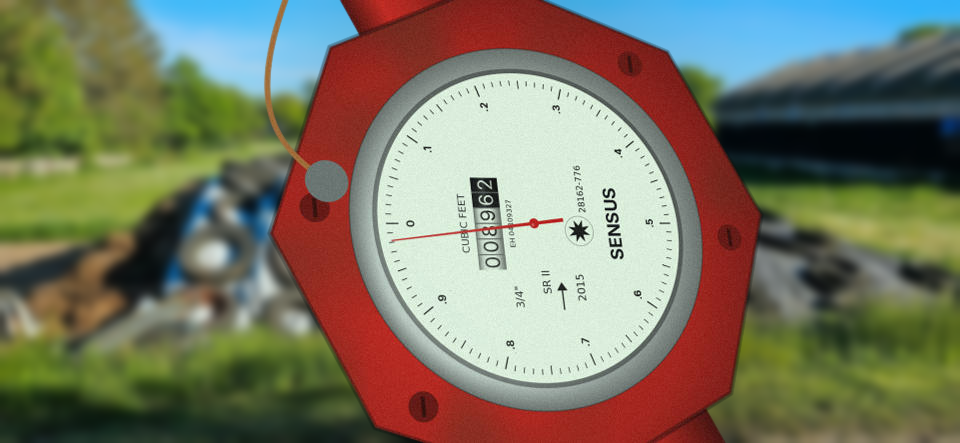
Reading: 8961.98; ft³
